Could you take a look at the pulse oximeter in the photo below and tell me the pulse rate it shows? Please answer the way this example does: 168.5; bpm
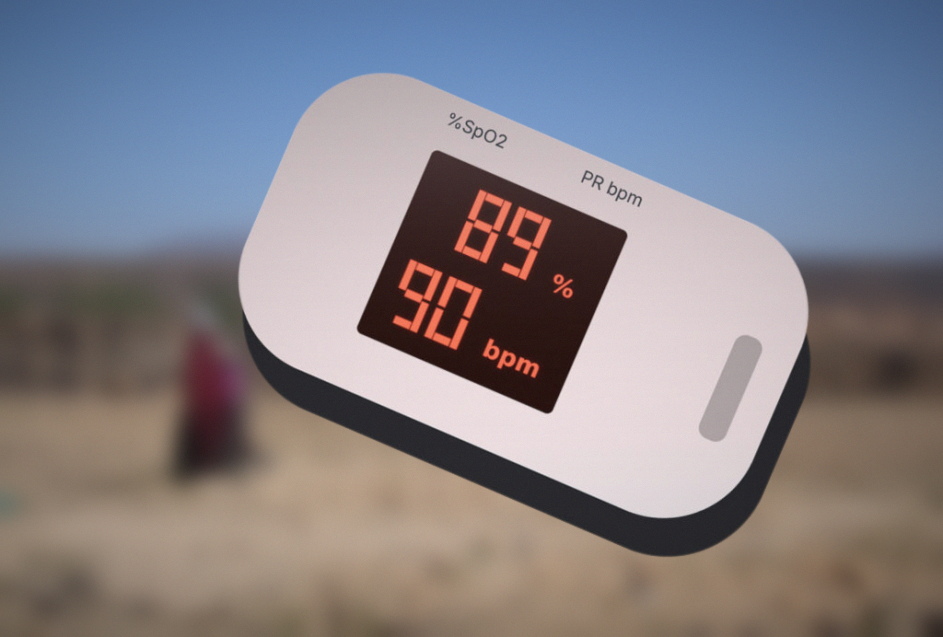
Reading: 90; bpm
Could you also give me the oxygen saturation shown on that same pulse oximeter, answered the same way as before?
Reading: 89; %
